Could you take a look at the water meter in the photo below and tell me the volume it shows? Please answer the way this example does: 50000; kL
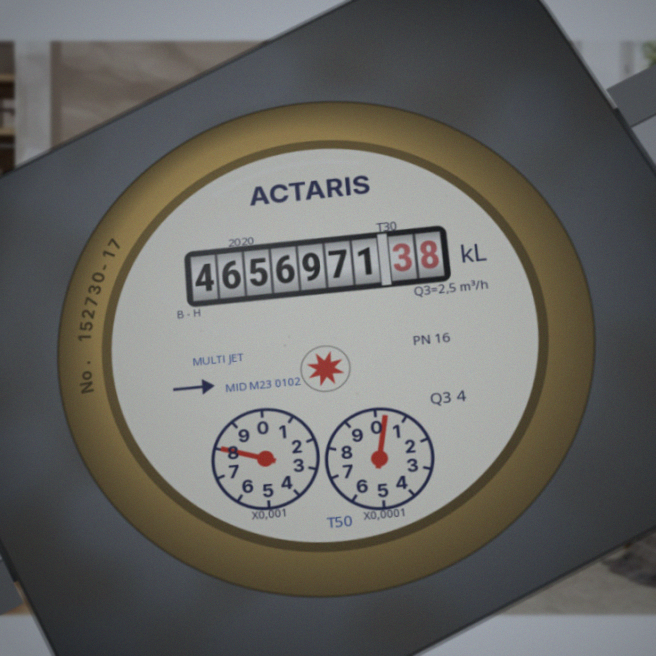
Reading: 4656971.3880; kL
